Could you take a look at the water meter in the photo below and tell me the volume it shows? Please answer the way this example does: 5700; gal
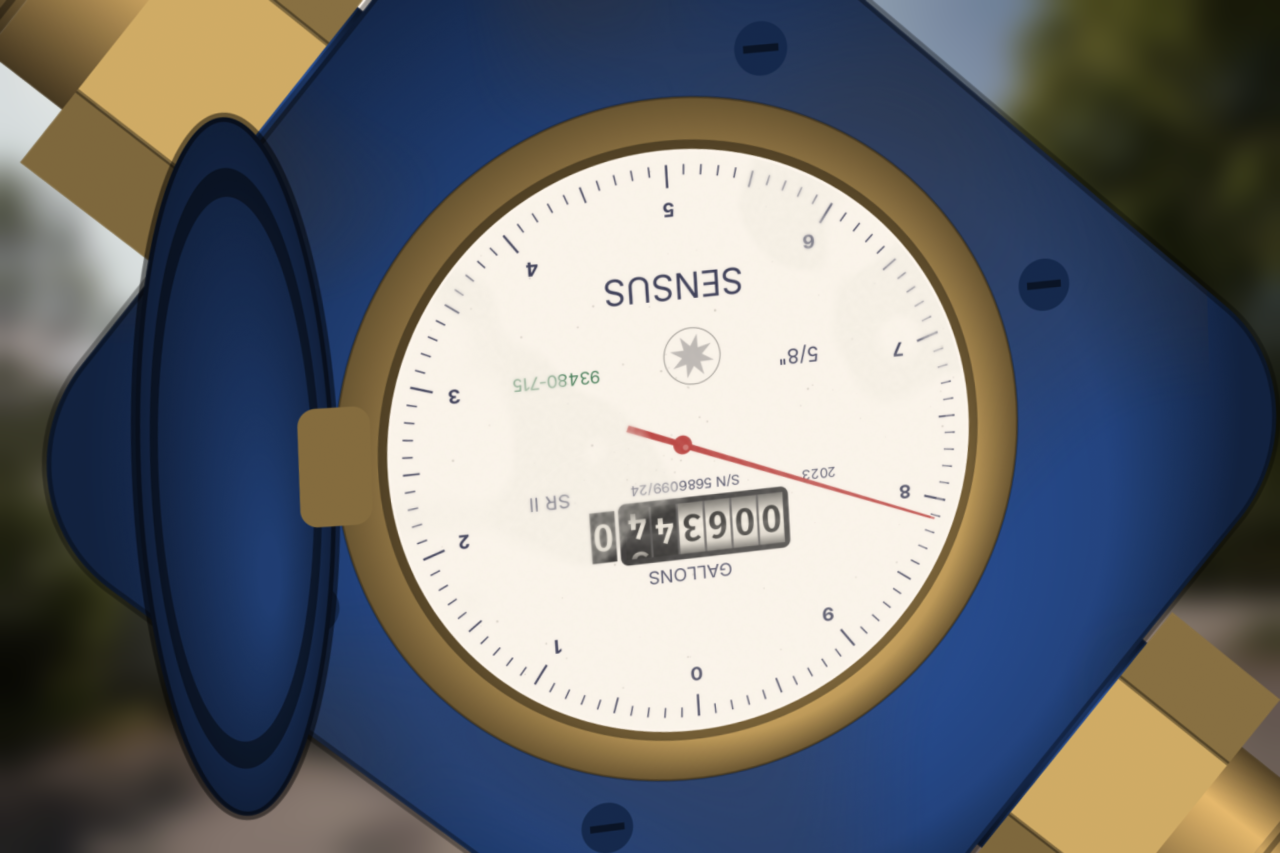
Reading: 63438.1; gal
